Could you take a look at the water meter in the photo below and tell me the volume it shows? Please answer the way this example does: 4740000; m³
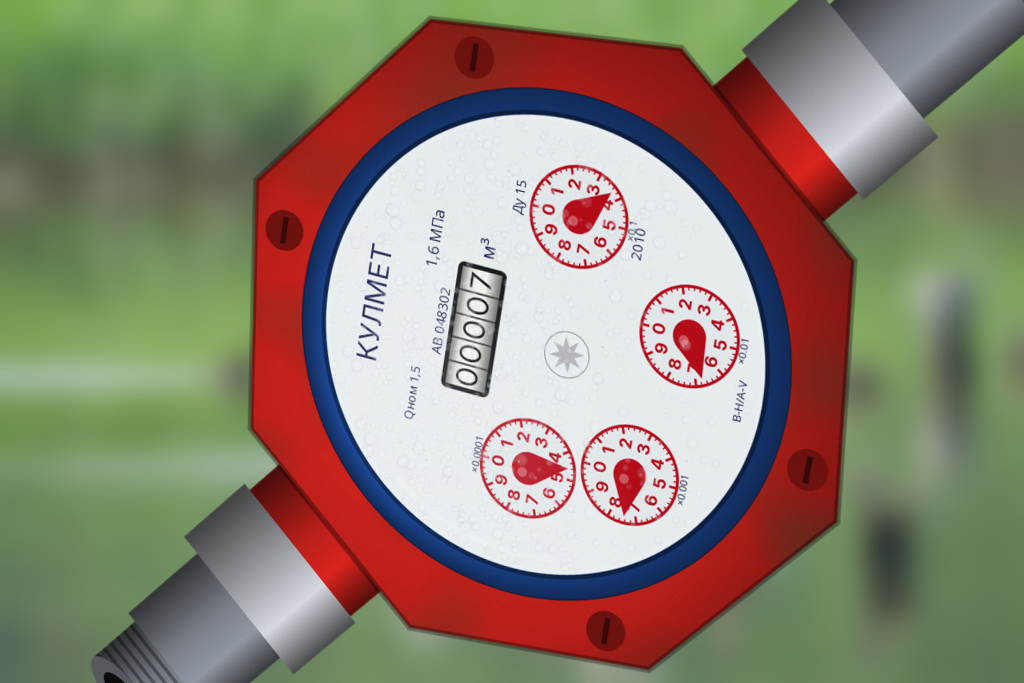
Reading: 7.3674; m³
